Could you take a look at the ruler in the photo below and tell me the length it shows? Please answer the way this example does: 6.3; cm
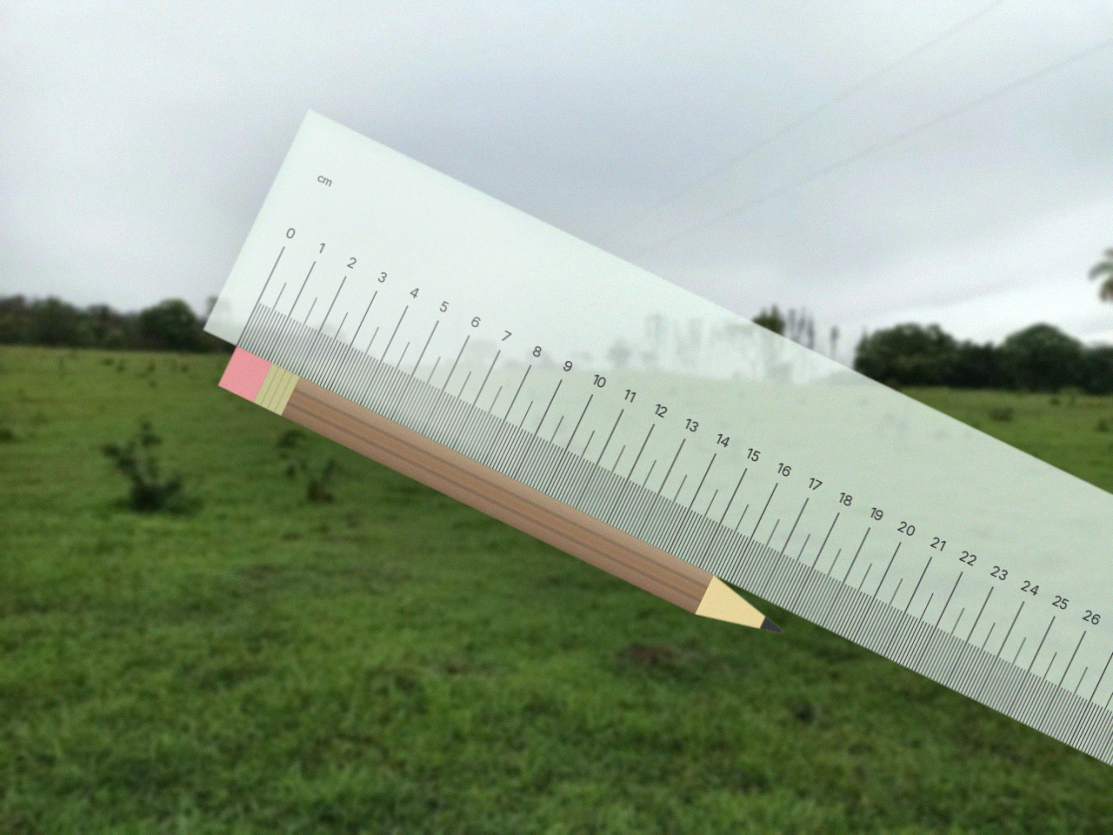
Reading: 18; cm
